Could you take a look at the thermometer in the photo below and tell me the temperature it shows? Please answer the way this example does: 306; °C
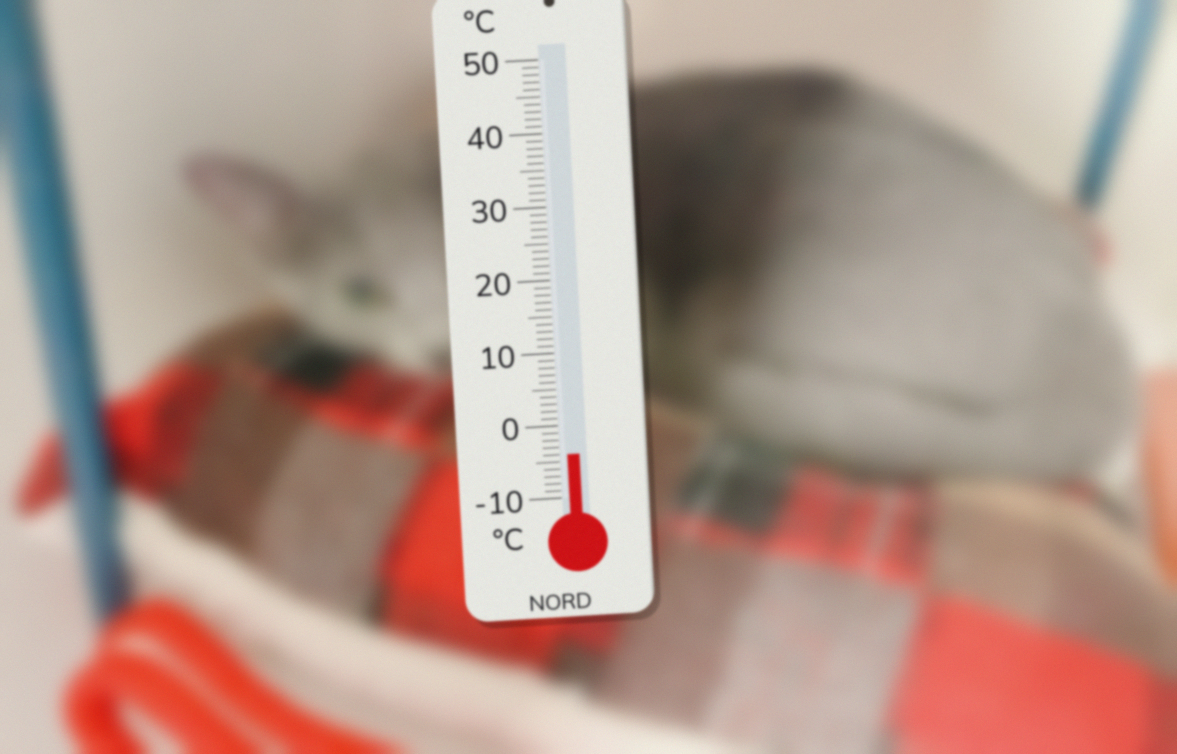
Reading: -4; °C
